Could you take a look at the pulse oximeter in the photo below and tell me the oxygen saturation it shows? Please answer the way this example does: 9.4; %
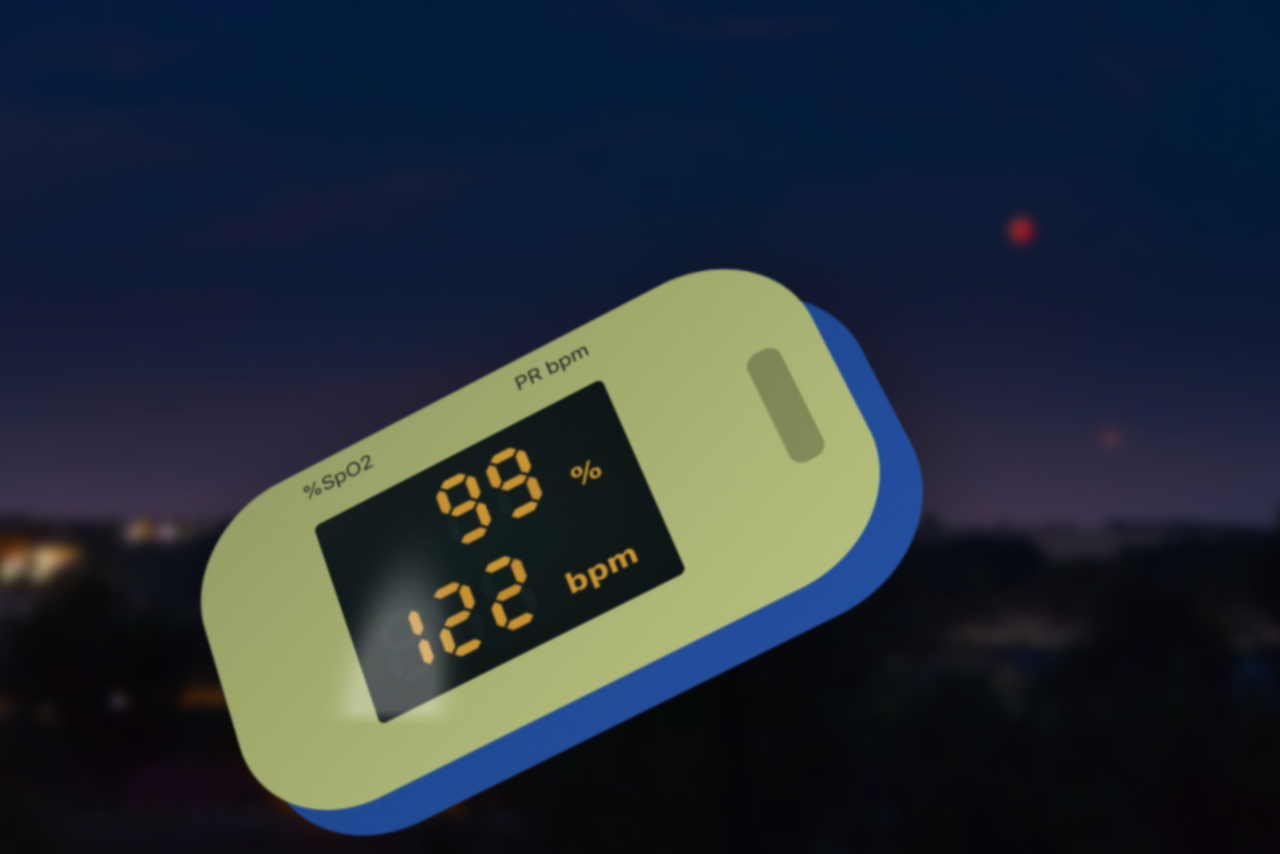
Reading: 99; %
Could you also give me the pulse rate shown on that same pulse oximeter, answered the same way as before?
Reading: 122; bpm
